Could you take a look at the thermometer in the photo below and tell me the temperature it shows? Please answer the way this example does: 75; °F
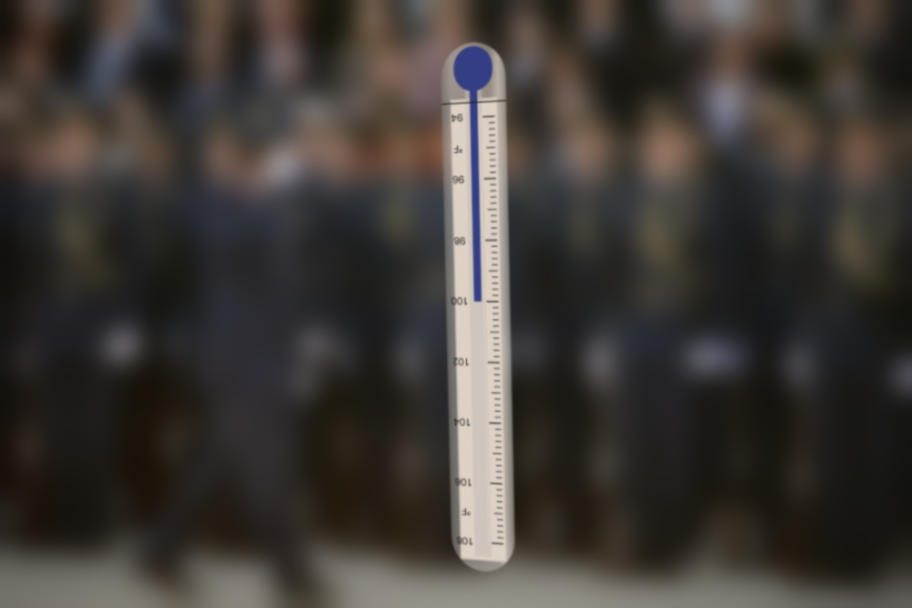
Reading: 100; °F
